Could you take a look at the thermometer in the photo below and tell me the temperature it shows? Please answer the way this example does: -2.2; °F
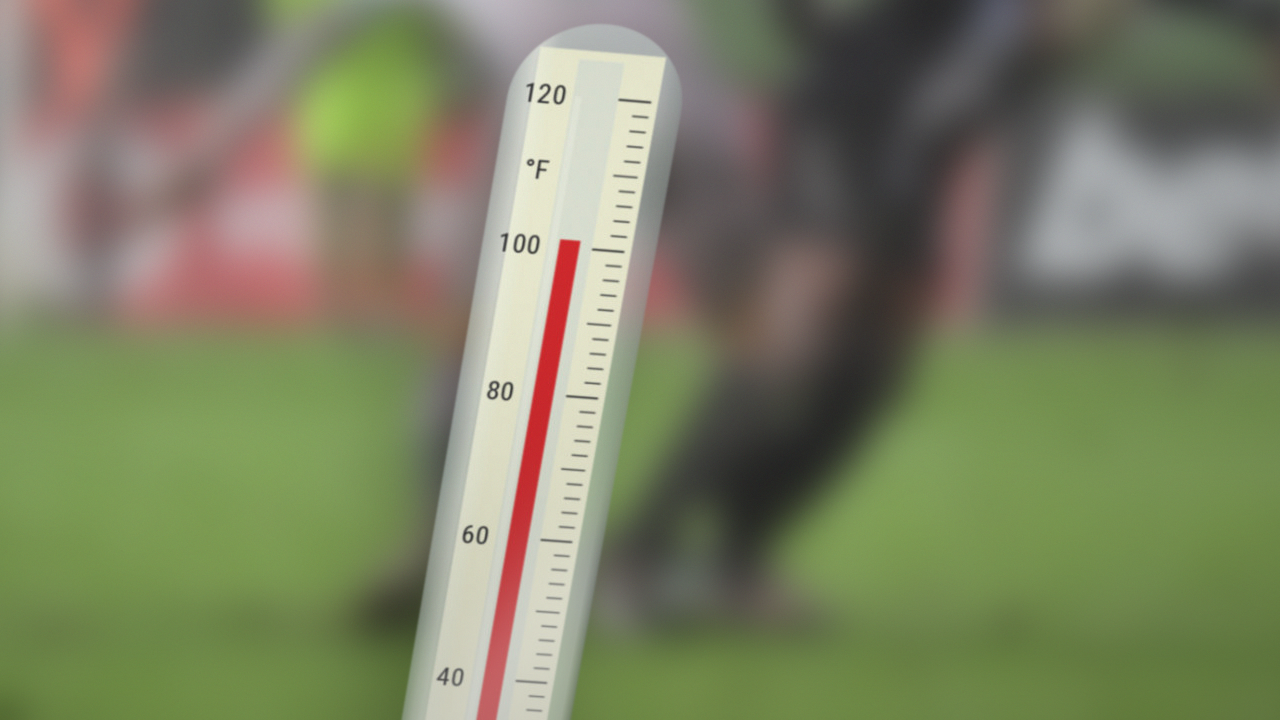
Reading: 101; °F
